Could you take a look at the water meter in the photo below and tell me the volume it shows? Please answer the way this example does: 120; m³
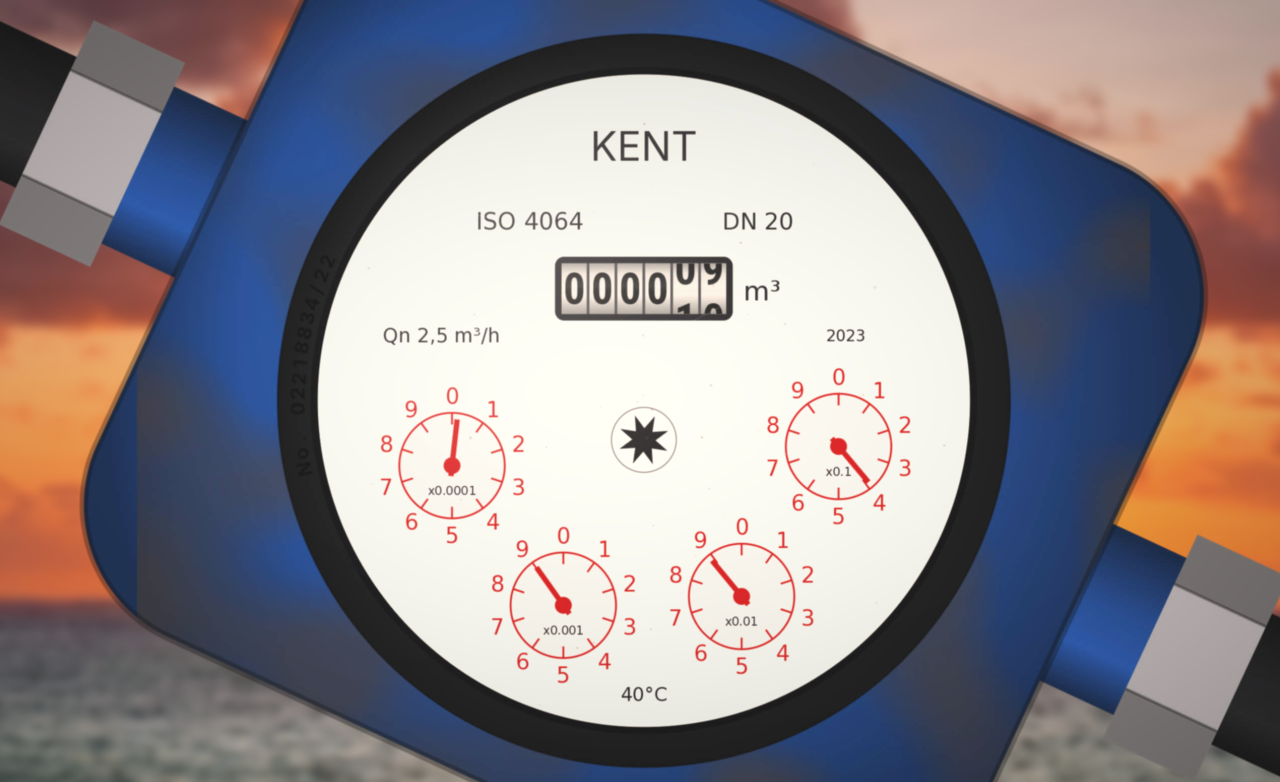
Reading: 9.3890; m³
